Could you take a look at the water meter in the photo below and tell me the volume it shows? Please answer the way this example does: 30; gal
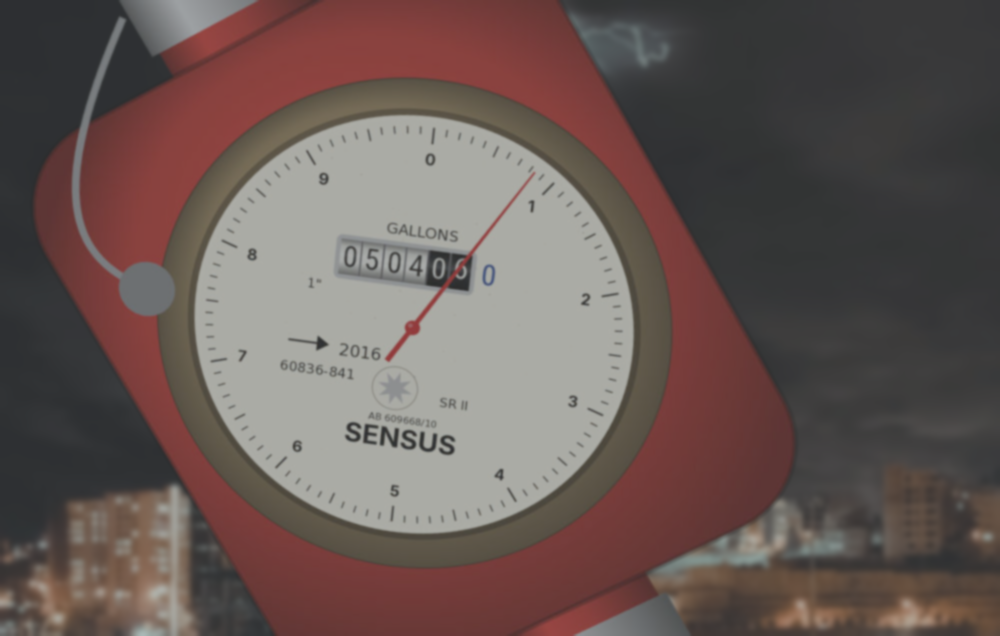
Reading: 504060.8; gal
